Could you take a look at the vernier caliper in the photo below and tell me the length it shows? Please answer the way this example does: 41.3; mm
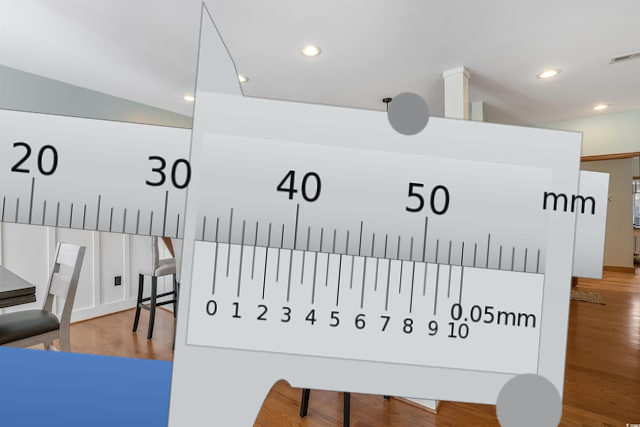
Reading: 34.1; mm
